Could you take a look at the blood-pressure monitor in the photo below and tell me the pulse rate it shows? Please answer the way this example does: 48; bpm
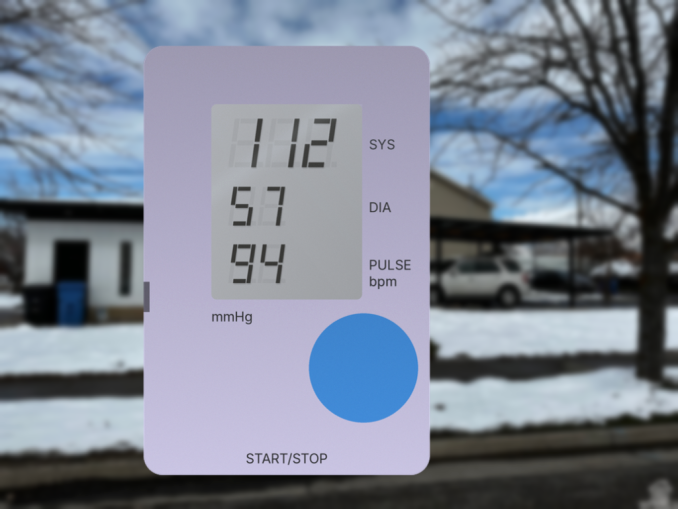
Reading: 94; bpm
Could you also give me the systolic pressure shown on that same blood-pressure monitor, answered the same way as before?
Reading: 112; mmHg
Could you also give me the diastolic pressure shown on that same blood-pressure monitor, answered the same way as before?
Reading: 57; mmHg
